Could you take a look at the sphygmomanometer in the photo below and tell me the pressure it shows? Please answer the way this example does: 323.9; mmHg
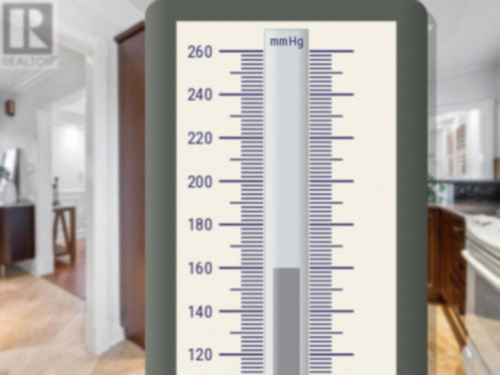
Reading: 160; mmHg
